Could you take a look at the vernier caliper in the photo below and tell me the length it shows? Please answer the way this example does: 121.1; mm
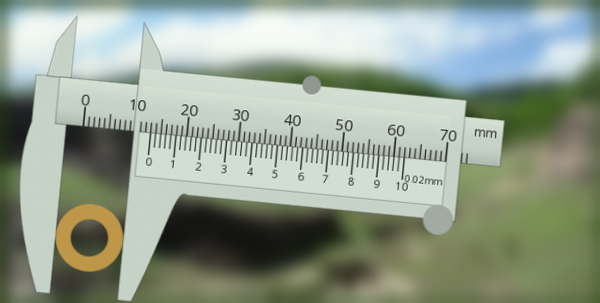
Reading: 13.0; mm
